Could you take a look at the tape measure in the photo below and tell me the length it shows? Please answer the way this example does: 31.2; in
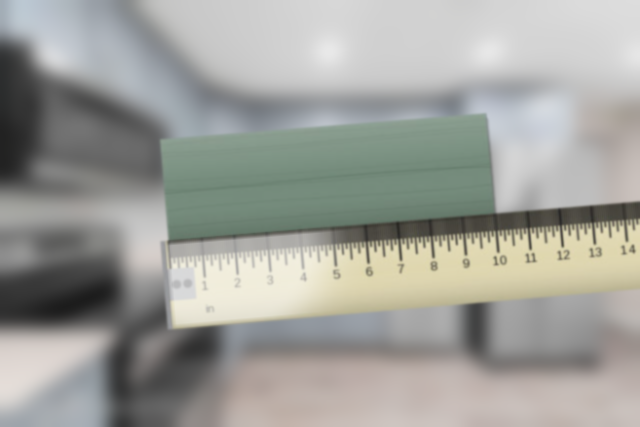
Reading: 10; in
